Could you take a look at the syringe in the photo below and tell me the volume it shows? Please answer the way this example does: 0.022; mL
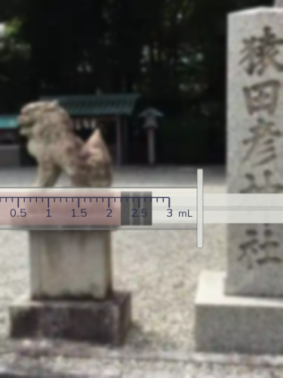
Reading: 2.2; mL
